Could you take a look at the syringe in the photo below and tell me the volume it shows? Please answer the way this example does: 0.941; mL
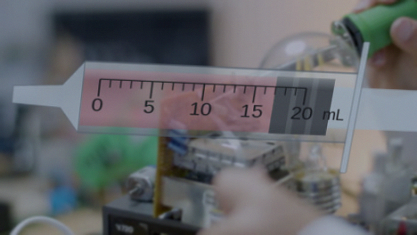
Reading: 17; mL
